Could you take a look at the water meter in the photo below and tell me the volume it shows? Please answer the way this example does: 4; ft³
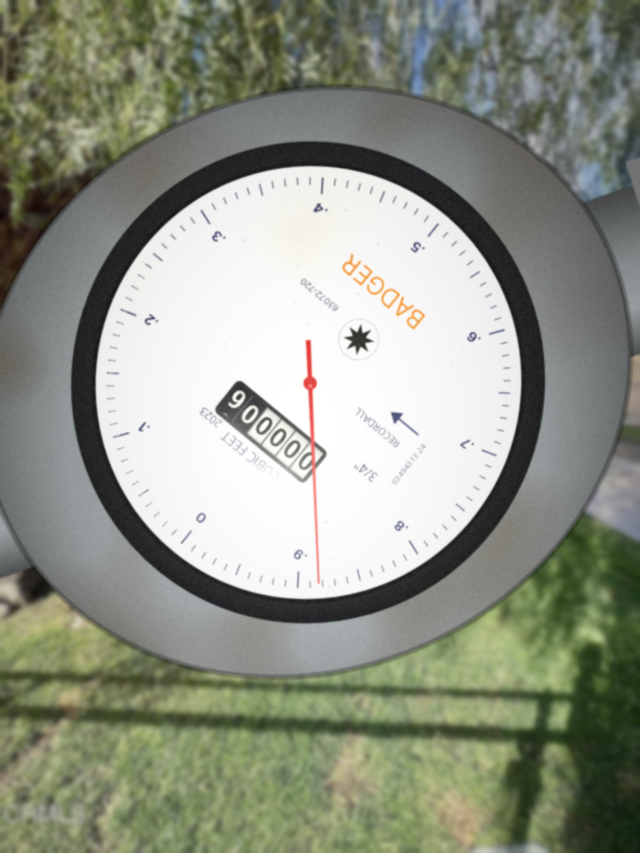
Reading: 5.88; ft³
